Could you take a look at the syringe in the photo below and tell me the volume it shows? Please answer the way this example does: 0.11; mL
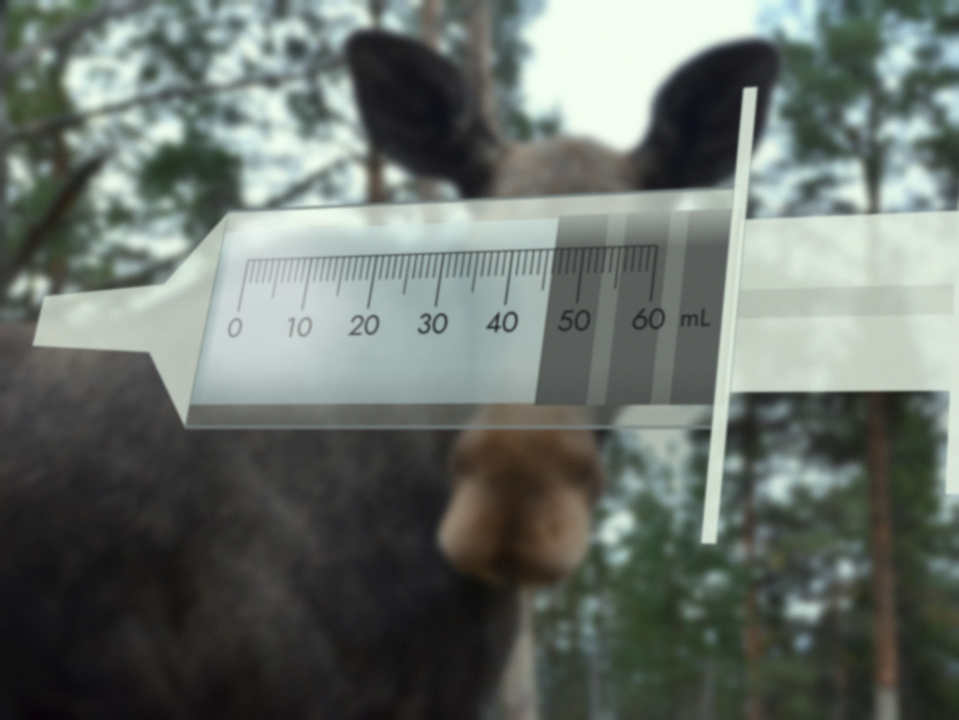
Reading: 46; mL
